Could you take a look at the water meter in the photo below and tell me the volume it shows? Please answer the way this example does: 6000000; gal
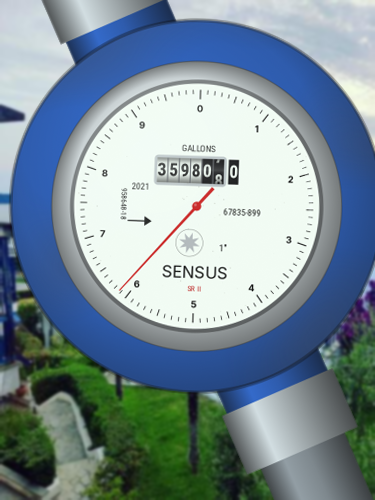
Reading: 3598076.1; gal
